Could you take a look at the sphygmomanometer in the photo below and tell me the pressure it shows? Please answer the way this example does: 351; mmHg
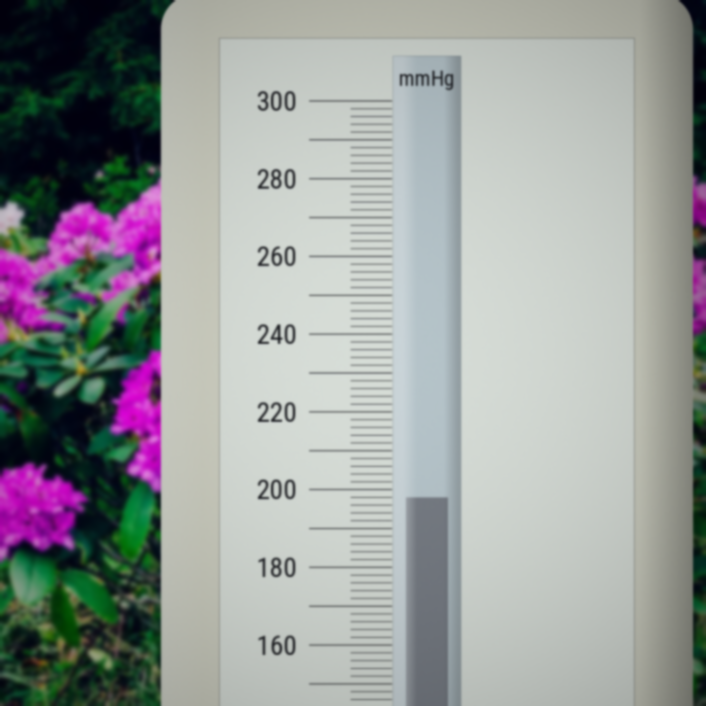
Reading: 198; mmHg
